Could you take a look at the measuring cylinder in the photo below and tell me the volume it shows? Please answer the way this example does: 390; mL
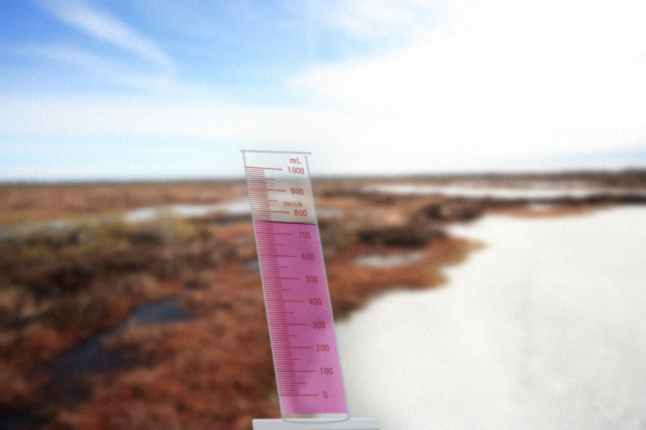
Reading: 750; mL
